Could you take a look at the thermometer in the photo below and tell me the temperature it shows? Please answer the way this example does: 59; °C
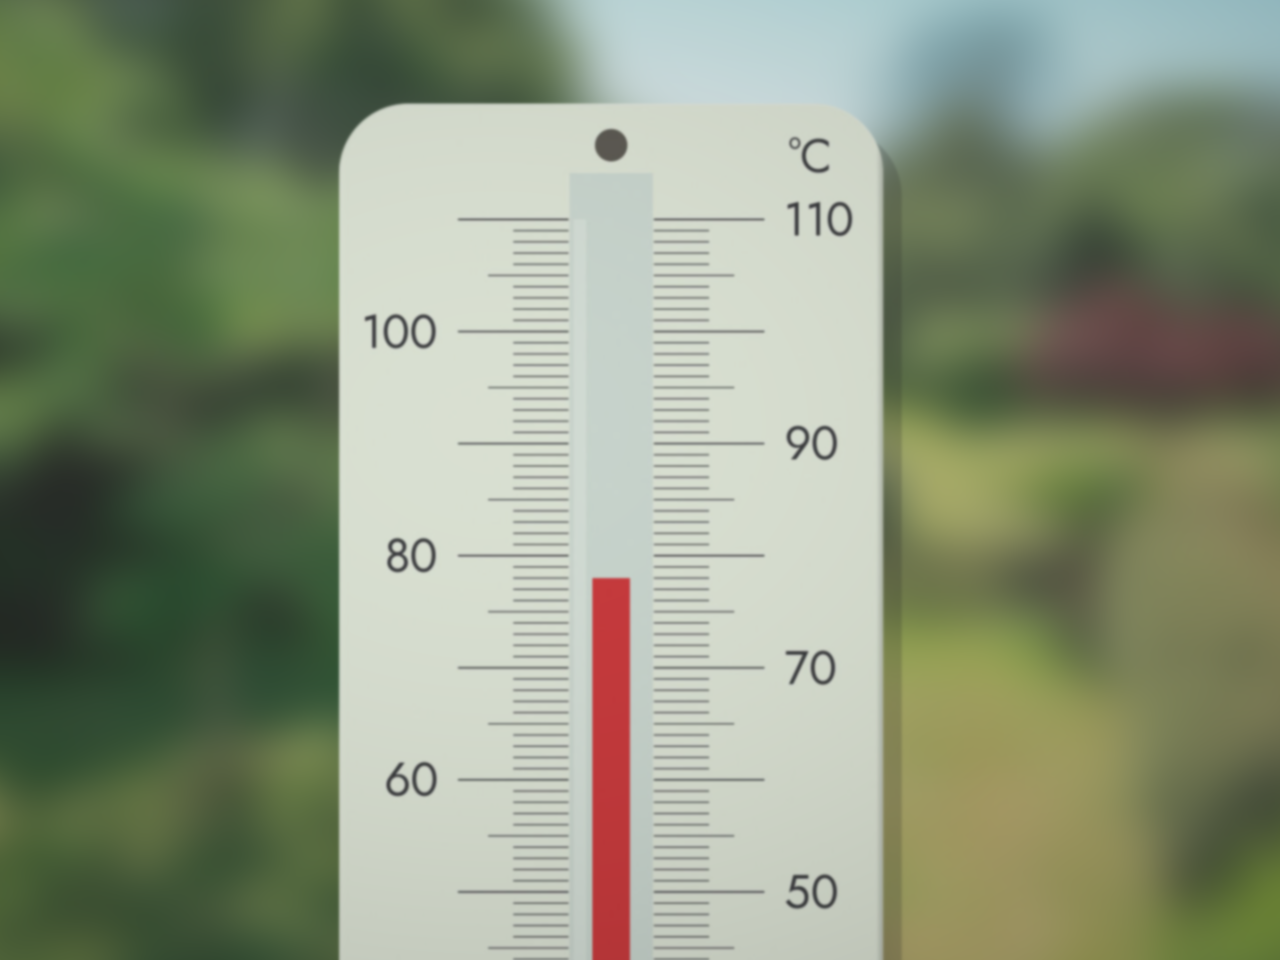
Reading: 78; °C
